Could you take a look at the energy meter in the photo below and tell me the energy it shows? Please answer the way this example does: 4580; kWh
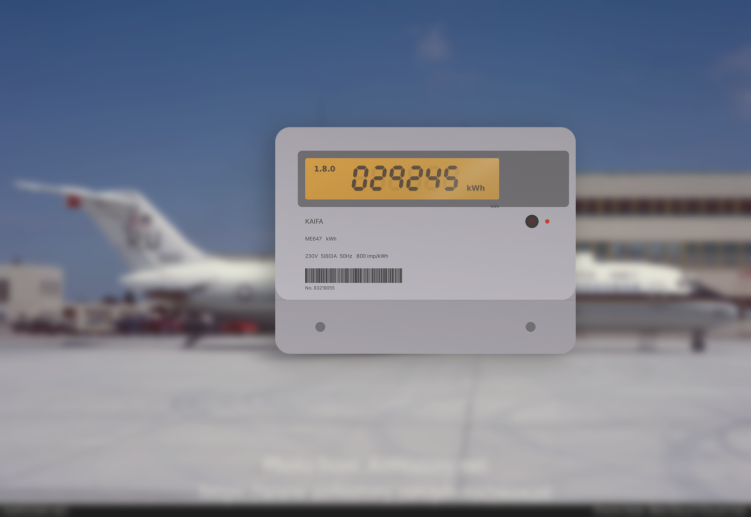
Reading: 29245; kWh
